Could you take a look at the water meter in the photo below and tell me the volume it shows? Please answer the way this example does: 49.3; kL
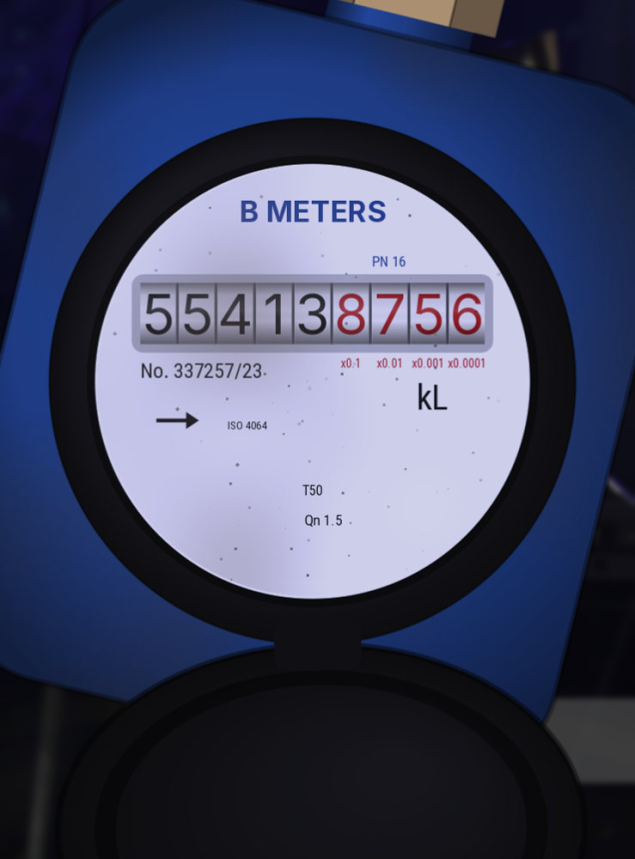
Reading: 55413.8756; kL
